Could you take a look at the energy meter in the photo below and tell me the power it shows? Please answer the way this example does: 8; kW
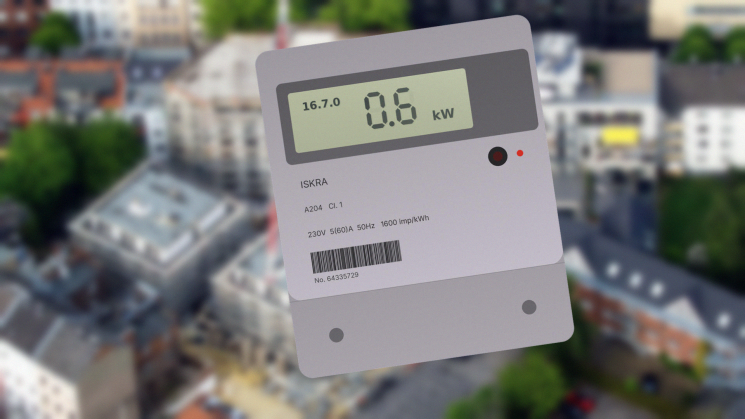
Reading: 0.6; kW
